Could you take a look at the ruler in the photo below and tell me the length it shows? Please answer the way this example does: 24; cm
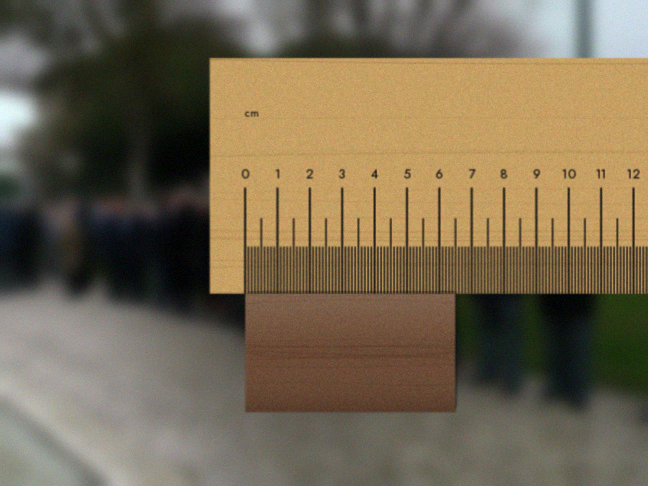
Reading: 6.5; cm
